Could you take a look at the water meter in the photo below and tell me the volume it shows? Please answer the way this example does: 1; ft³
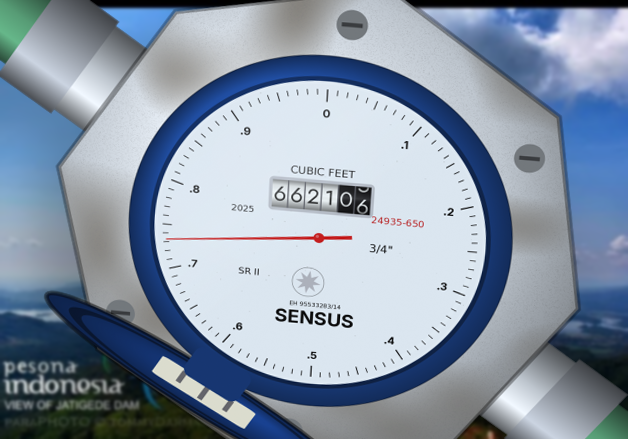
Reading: 662105.73; ft³
